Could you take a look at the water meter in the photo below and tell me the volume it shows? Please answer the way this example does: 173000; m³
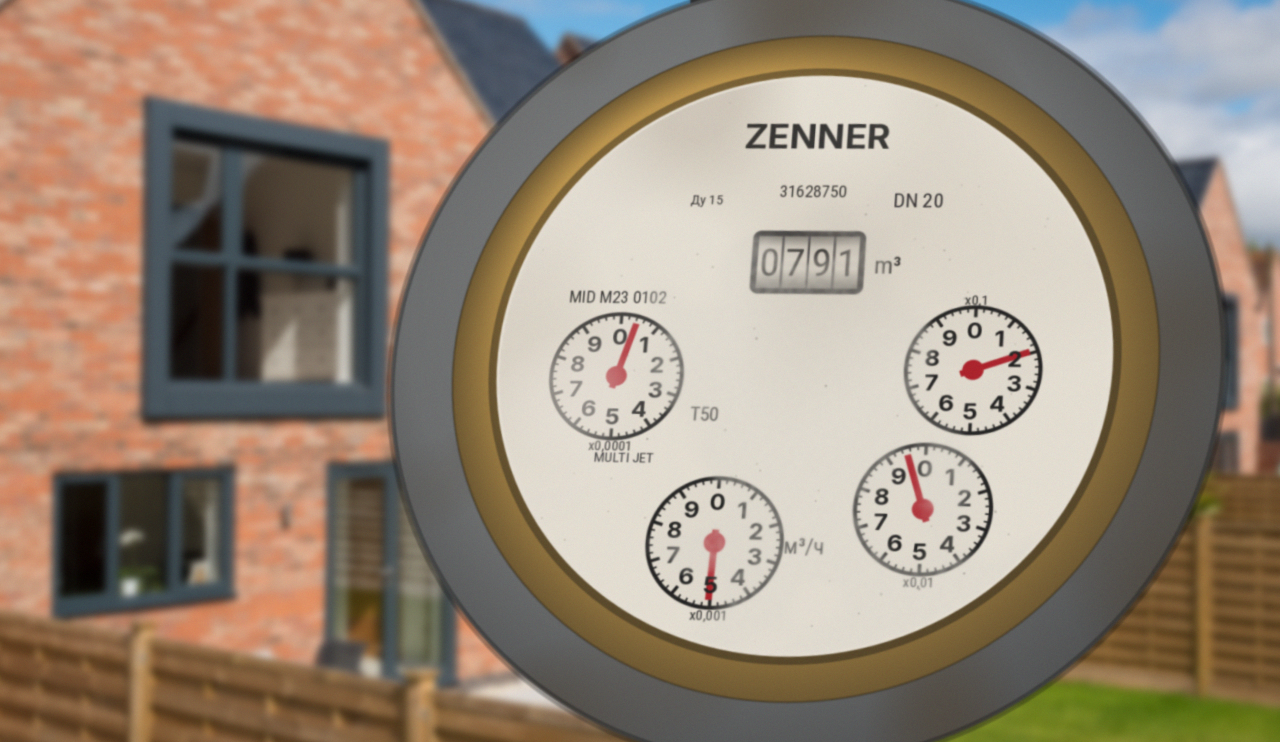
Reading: 791.1950; m³
